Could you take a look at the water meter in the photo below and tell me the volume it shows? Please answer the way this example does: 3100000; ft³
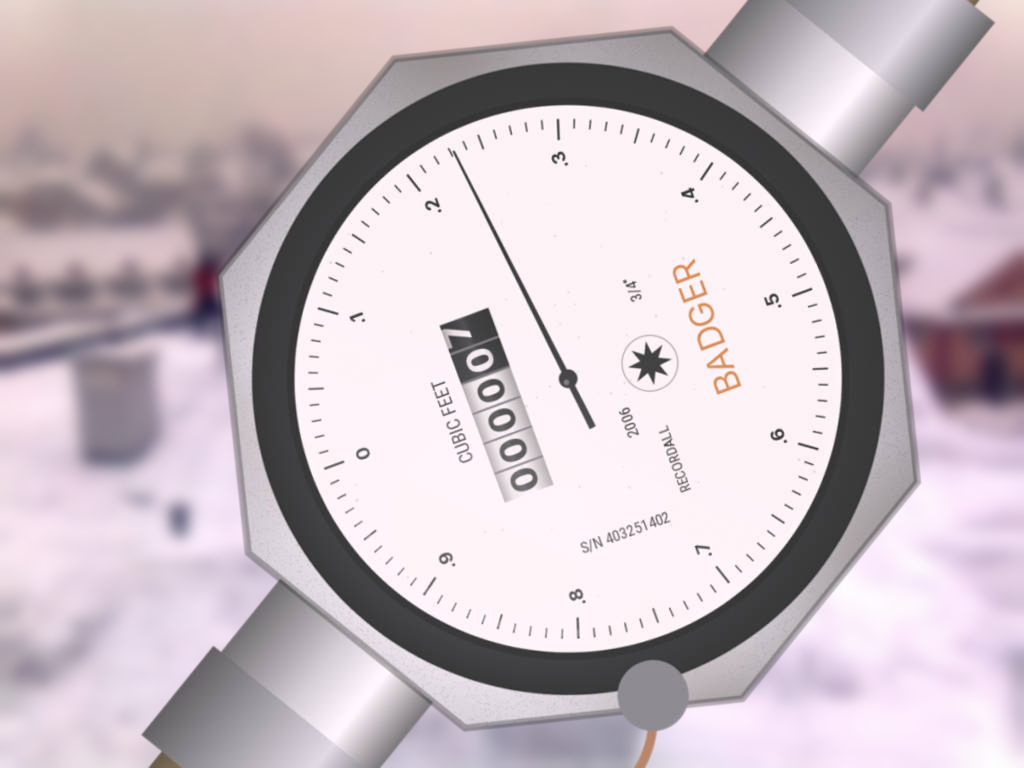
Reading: 7.23; ft³
